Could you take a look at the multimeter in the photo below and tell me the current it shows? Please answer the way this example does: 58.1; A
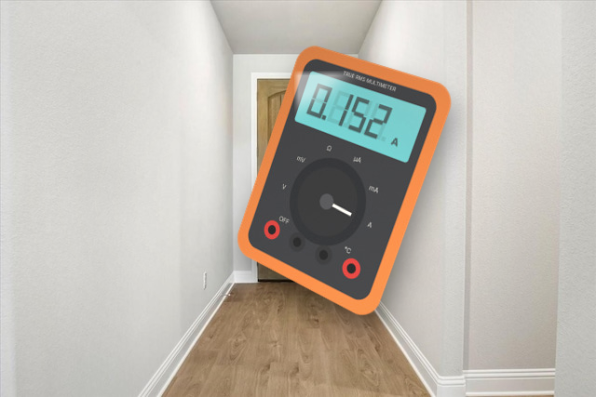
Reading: 0.152; A
